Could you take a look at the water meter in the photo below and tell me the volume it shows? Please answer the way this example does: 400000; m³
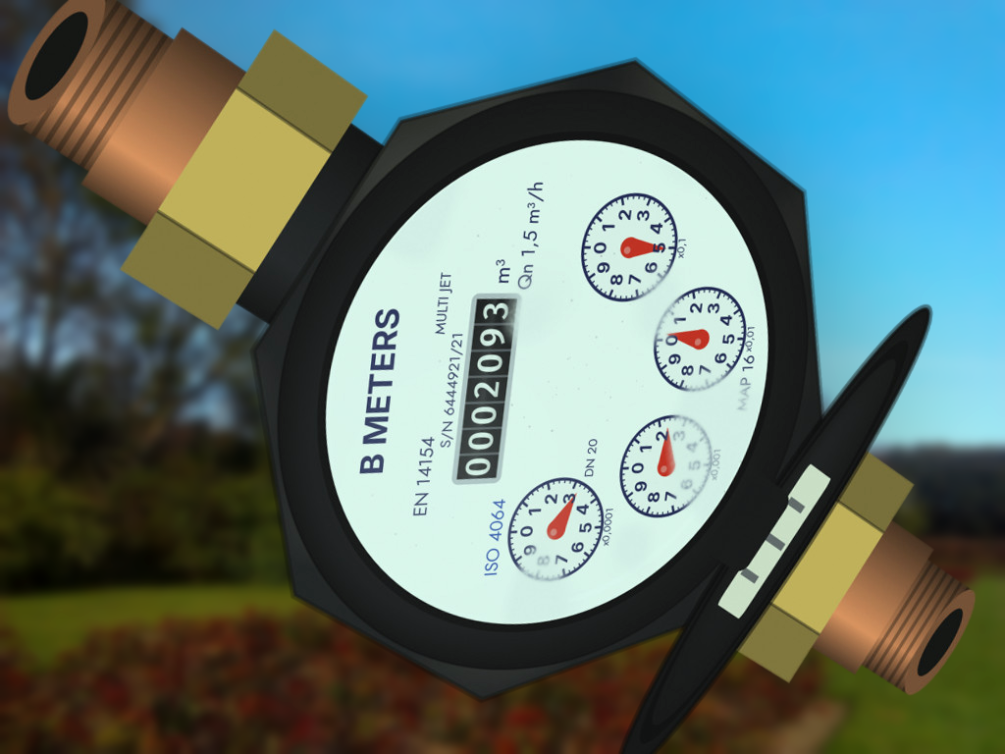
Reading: 2093.5023; m³
